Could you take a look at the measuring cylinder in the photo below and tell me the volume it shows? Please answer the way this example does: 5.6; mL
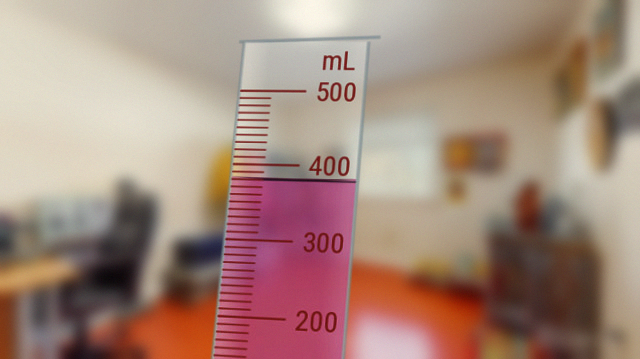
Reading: 380; mL
